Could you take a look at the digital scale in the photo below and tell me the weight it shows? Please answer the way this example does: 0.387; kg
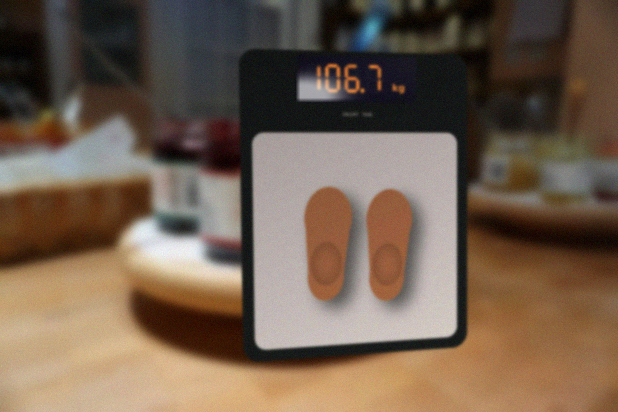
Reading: 106.7; kg
